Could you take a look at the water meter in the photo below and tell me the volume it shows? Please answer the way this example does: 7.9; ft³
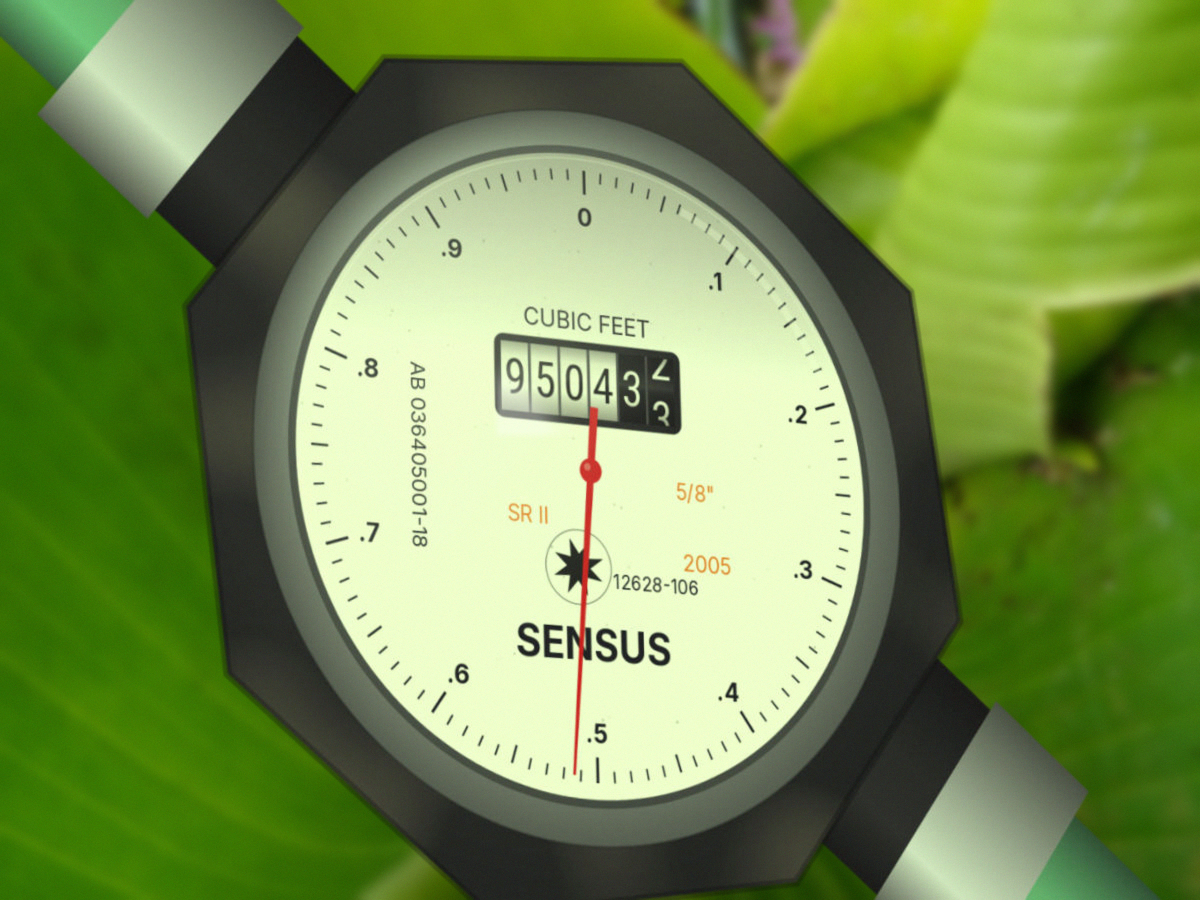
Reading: 950432.51; ft³
